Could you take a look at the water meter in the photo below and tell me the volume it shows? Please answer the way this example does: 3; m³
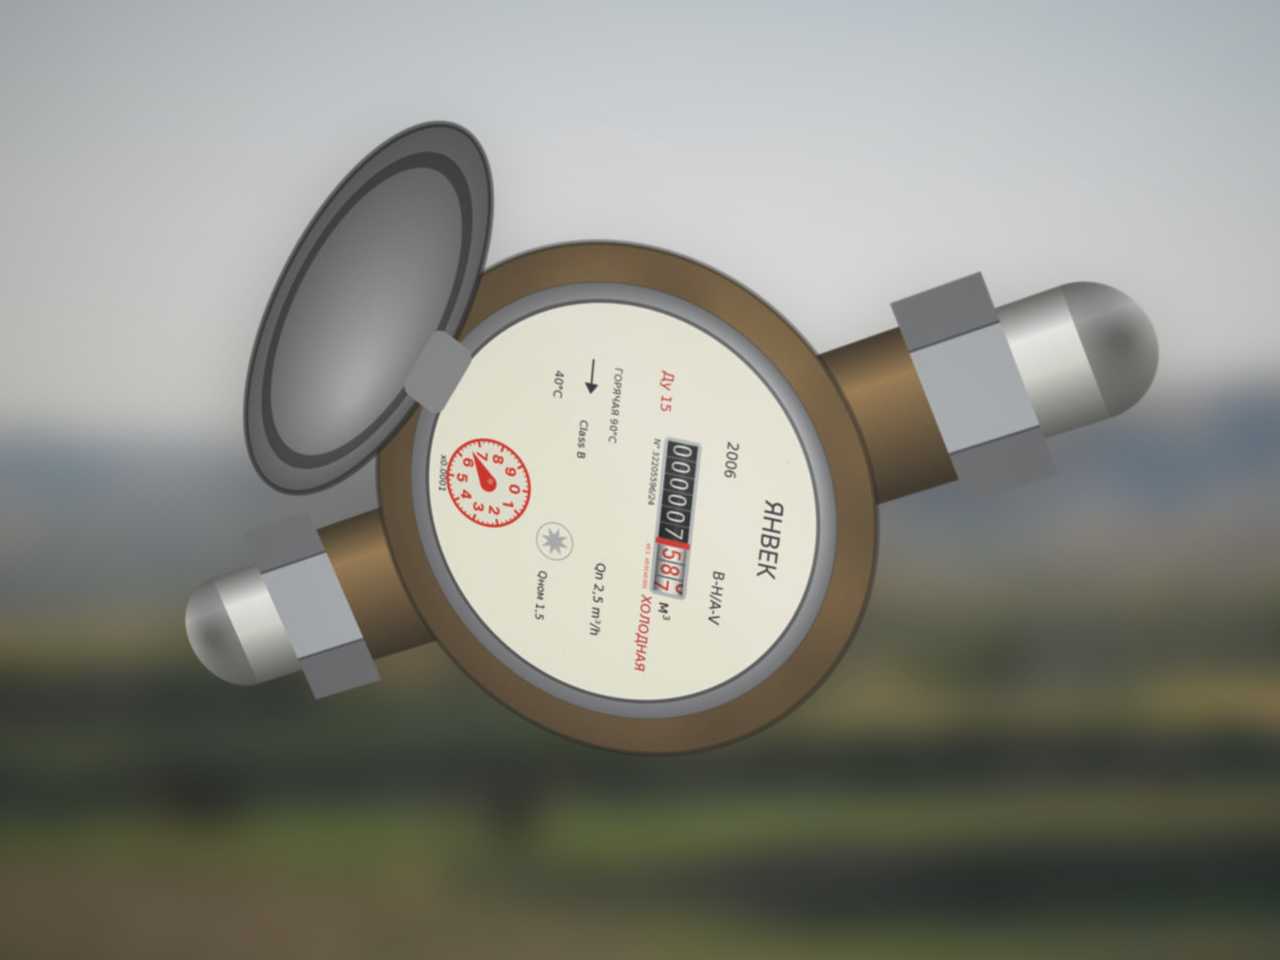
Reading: 7.5866; m³
